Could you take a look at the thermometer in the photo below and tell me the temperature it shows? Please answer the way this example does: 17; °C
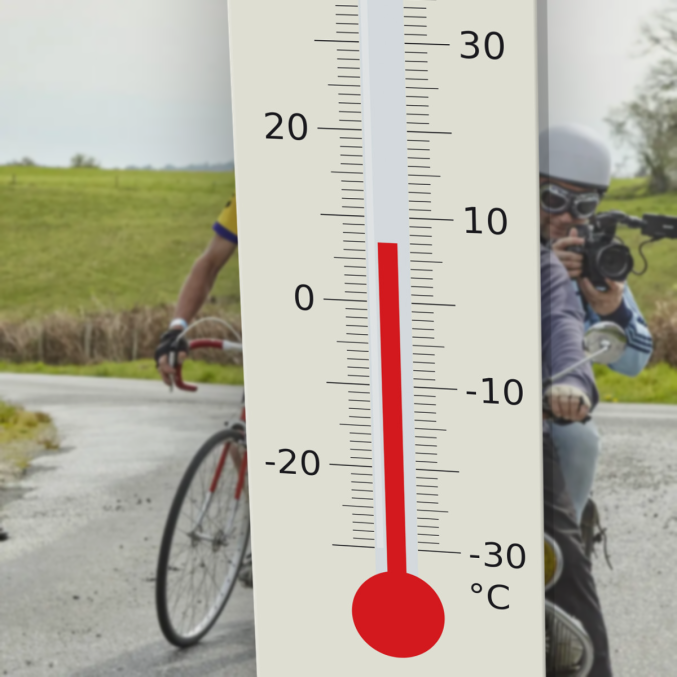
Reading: 7; °C
